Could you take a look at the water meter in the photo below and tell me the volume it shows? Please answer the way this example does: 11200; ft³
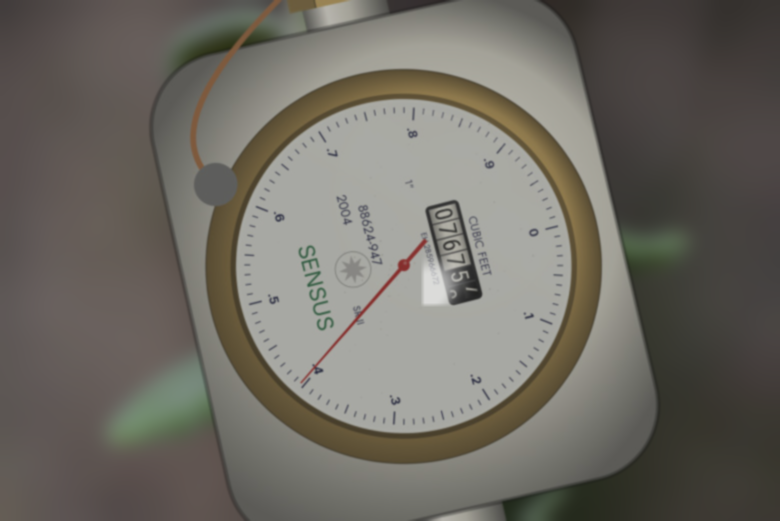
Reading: 76757.40; ft³
